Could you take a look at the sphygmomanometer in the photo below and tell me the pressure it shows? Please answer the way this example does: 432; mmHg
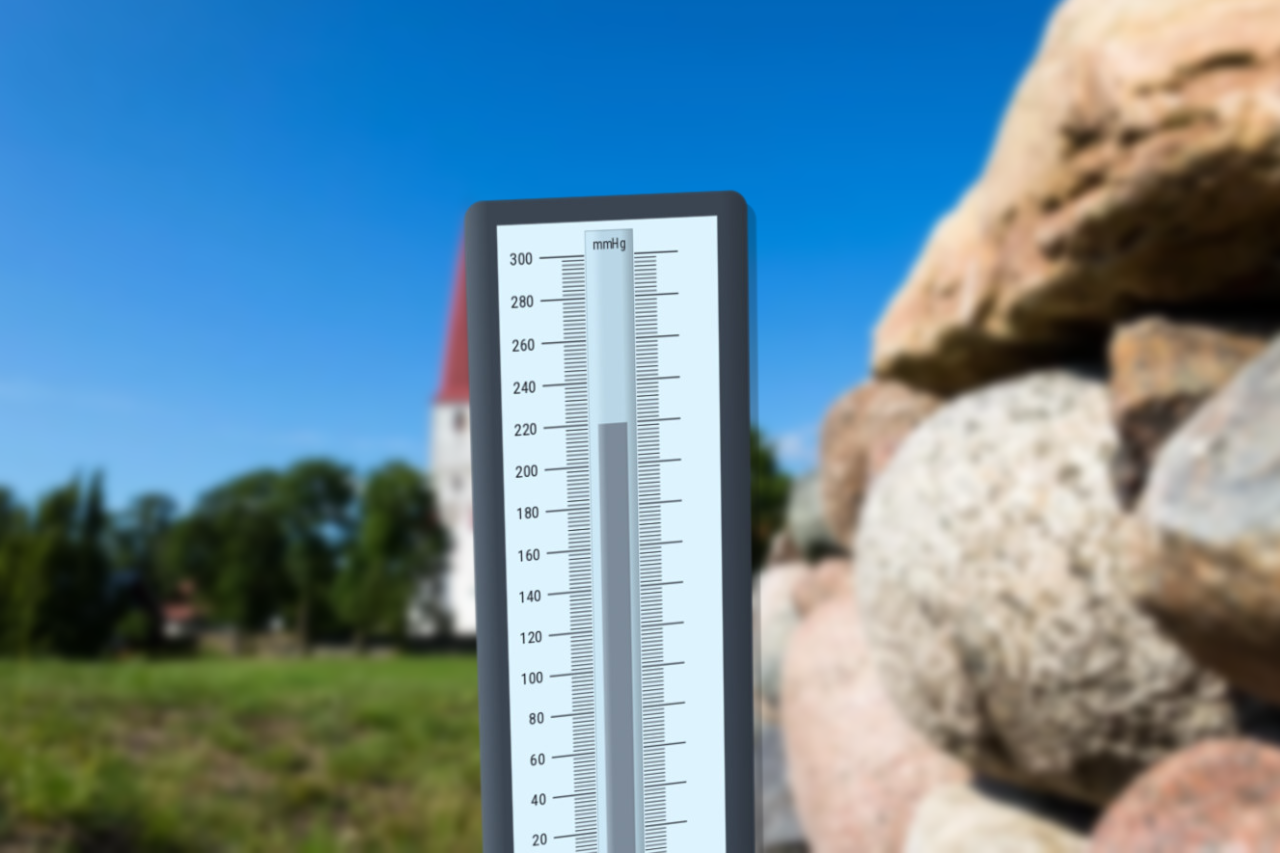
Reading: 220; mmHg
